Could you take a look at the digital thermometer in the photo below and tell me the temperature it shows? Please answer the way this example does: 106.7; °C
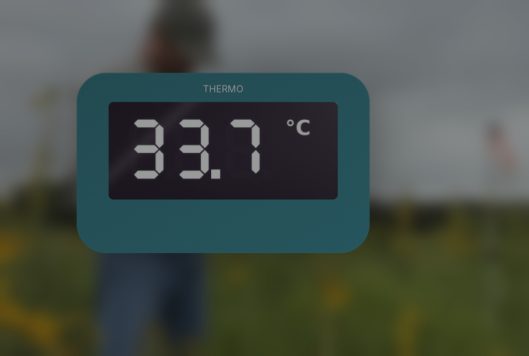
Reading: 33.7; °C
